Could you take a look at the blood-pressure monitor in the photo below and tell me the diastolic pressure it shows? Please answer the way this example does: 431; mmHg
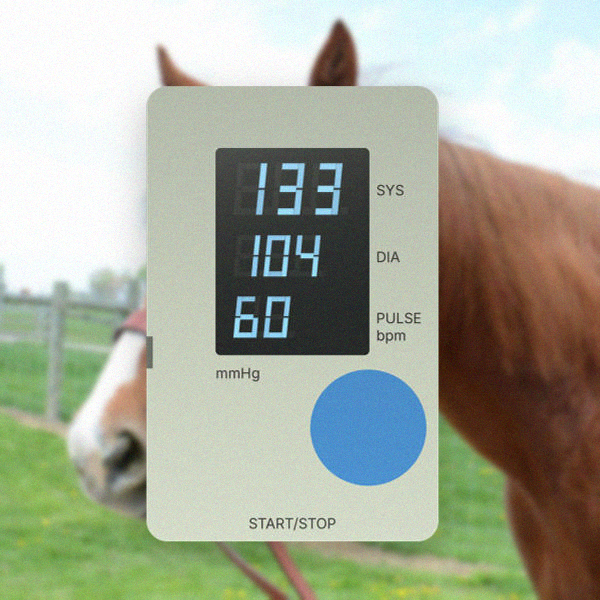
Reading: 104; mmHg
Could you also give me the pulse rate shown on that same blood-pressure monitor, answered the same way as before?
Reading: 60; bpm
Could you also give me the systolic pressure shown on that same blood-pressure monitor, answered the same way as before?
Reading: 133; mmHg
